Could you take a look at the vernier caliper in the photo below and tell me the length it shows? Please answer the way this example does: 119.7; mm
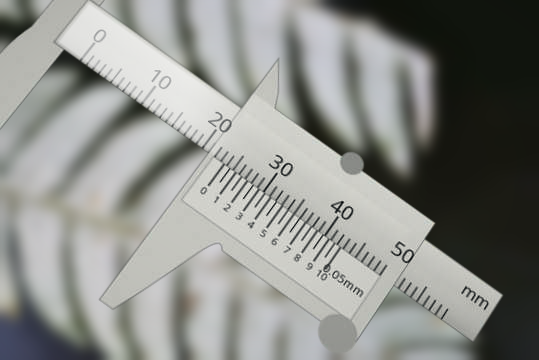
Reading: 23.6; mm
